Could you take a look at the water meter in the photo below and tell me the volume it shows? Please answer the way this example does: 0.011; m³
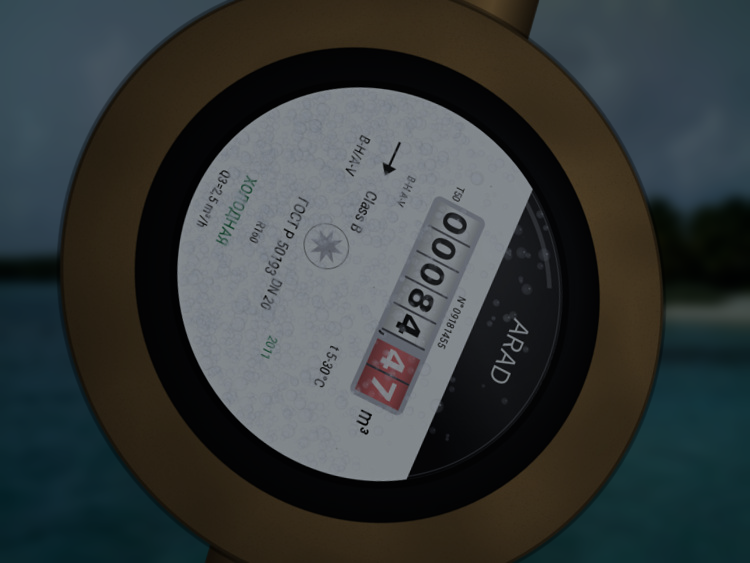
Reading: 84.47; m³
